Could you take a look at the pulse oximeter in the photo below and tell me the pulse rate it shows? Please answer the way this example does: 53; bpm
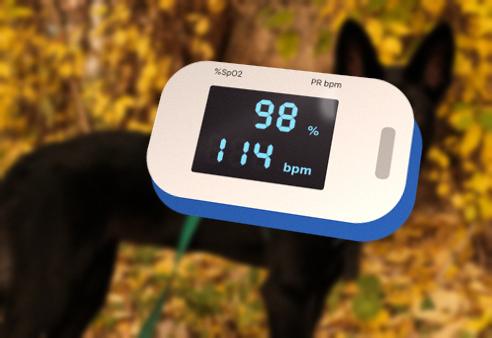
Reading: 114; bpm
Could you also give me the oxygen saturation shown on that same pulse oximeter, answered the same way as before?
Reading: 98; %
